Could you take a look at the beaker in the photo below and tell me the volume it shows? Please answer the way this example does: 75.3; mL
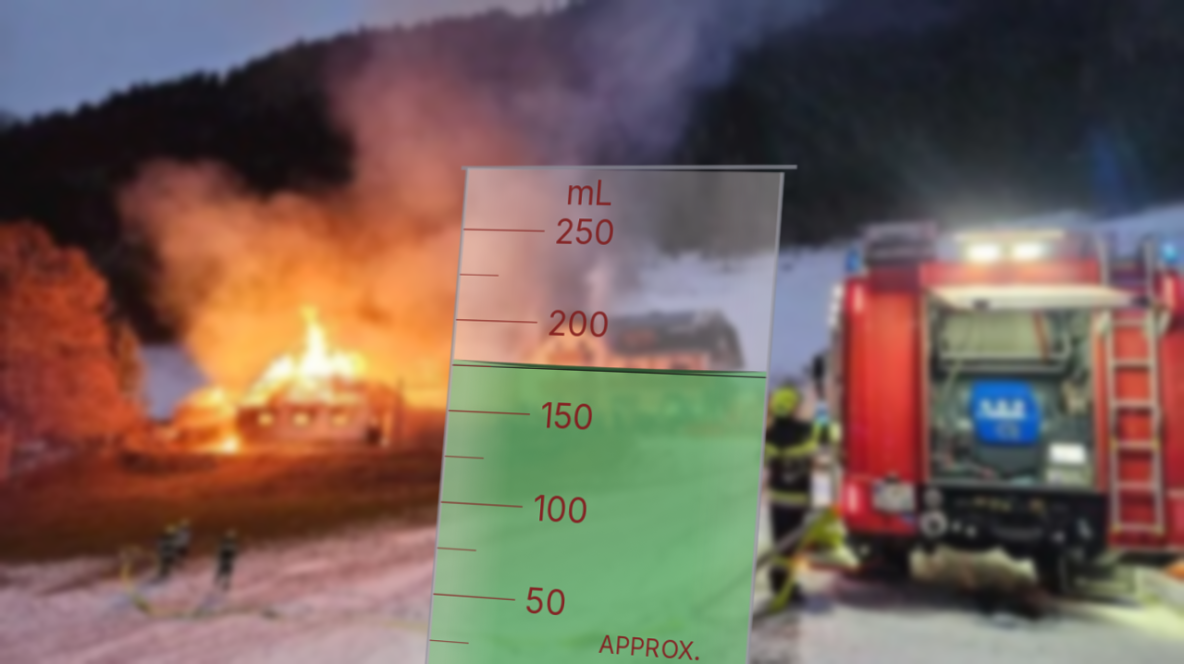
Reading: 175; mL
